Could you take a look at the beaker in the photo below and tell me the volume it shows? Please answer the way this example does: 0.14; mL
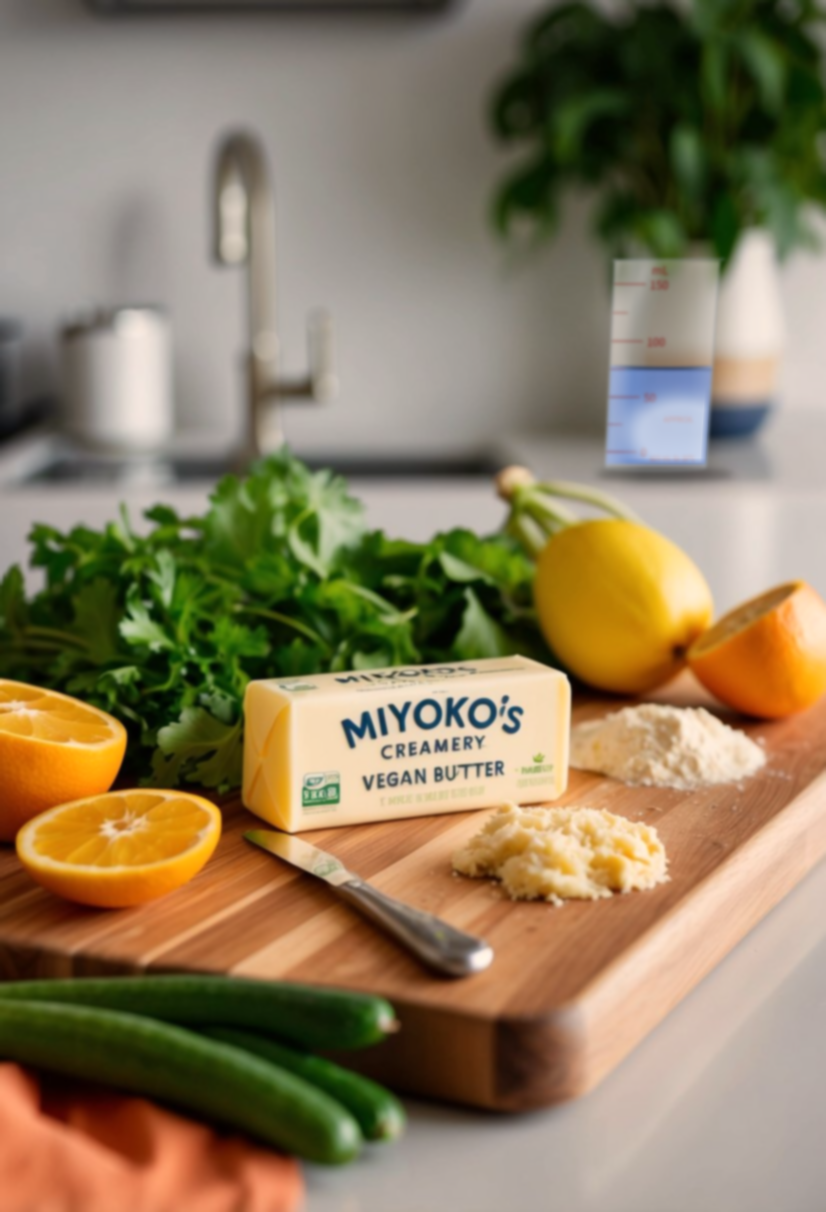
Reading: 75; mL
